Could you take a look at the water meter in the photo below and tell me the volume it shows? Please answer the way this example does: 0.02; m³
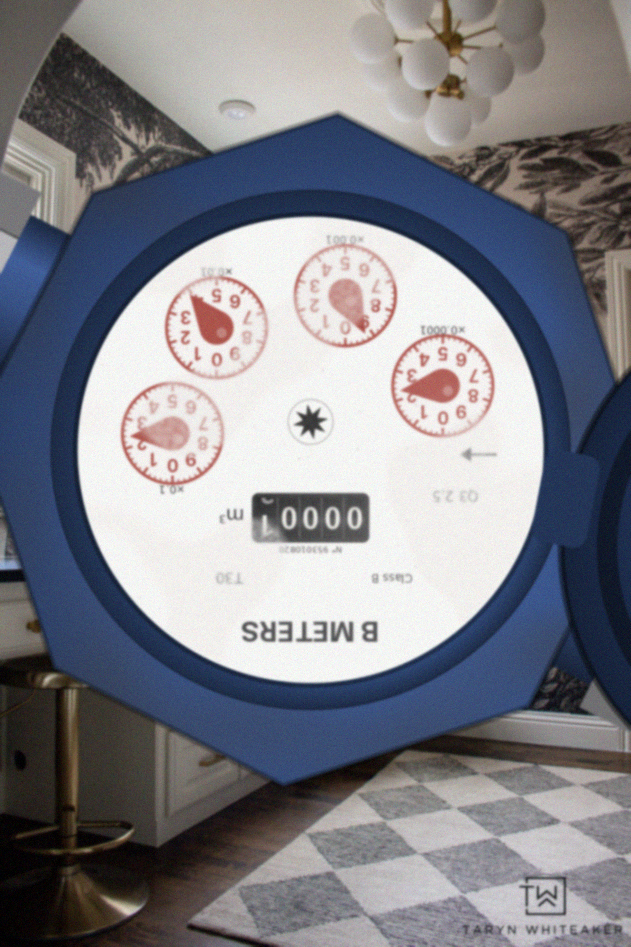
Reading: 1.2392; m³
